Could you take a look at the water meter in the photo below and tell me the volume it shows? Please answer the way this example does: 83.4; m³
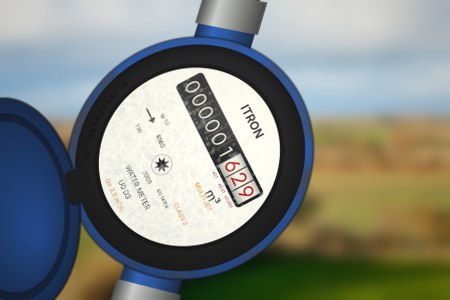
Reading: 1.629; m³
